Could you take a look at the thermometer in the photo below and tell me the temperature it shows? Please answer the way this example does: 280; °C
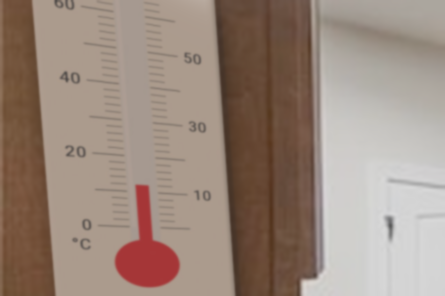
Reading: 12; °C
